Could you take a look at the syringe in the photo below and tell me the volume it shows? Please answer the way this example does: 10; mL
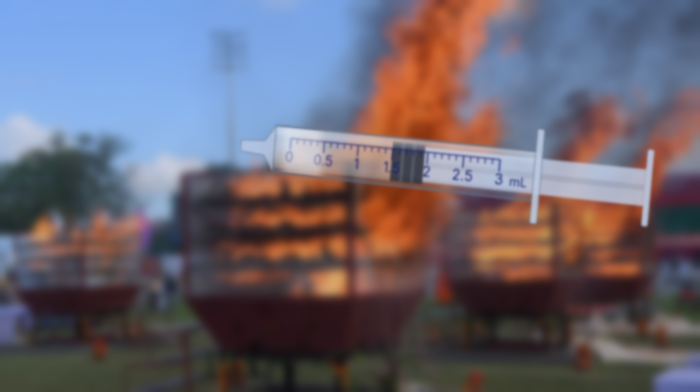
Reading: 1.5; mL
